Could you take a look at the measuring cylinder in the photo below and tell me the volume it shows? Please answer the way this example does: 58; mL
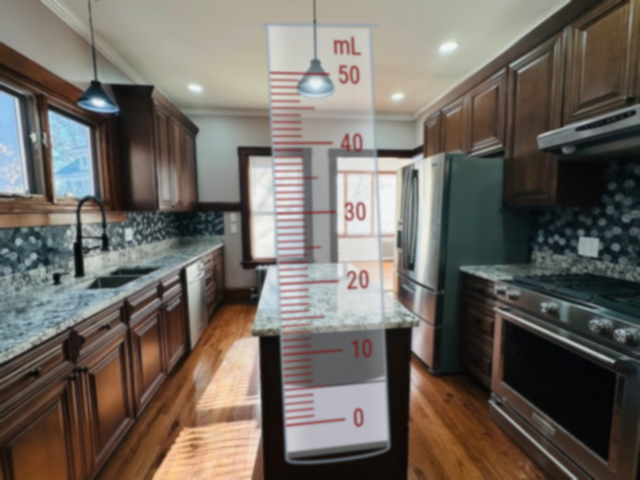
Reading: 5; mL
